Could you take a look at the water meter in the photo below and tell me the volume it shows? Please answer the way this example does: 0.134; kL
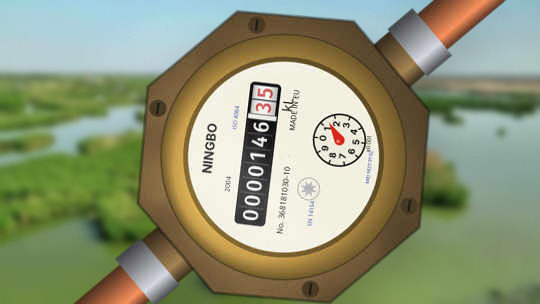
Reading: 146.351; kL
